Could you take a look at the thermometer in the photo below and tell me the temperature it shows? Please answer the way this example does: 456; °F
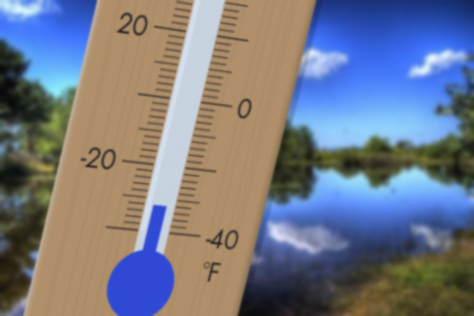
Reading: -32; °F
